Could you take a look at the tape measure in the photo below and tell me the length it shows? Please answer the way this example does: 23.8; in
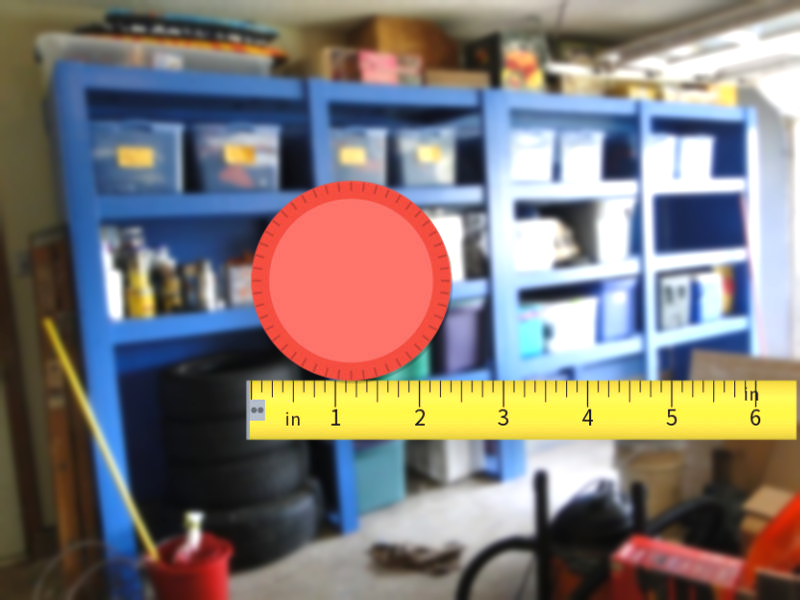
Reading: 2.375; in
